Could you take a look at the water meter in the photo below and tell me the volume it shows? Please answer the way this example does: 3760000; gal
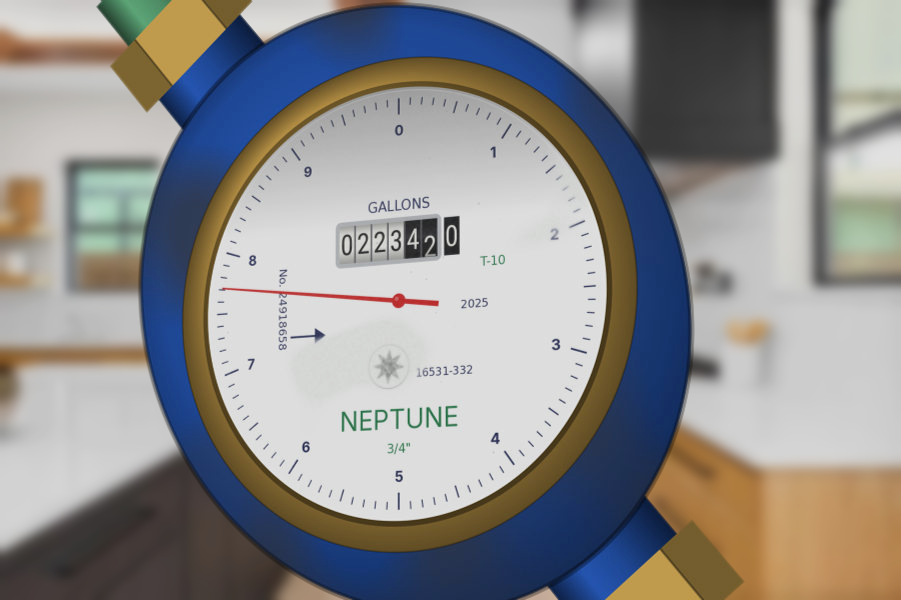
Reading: 223417.7; gal
